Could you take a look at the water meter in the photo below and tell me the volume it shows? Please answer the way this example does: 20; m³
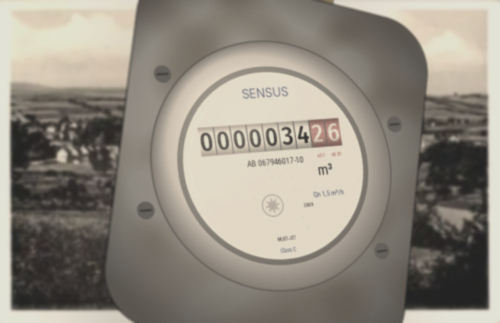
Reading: 34.26; m³
